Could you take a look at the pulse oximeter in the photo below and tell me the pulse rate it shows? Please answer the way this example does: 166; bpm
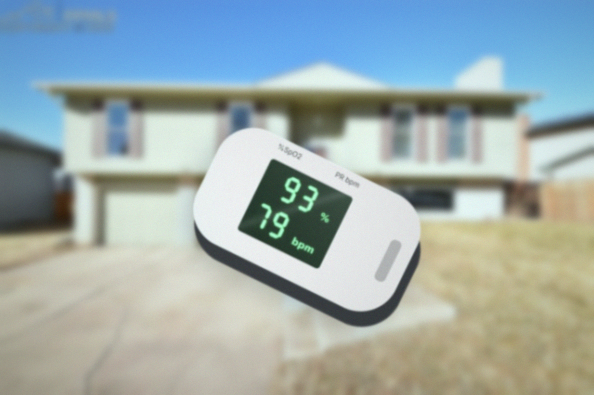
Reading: 79; bpm
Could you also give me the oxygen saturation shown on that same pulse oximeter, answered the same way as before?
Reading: 93; %
